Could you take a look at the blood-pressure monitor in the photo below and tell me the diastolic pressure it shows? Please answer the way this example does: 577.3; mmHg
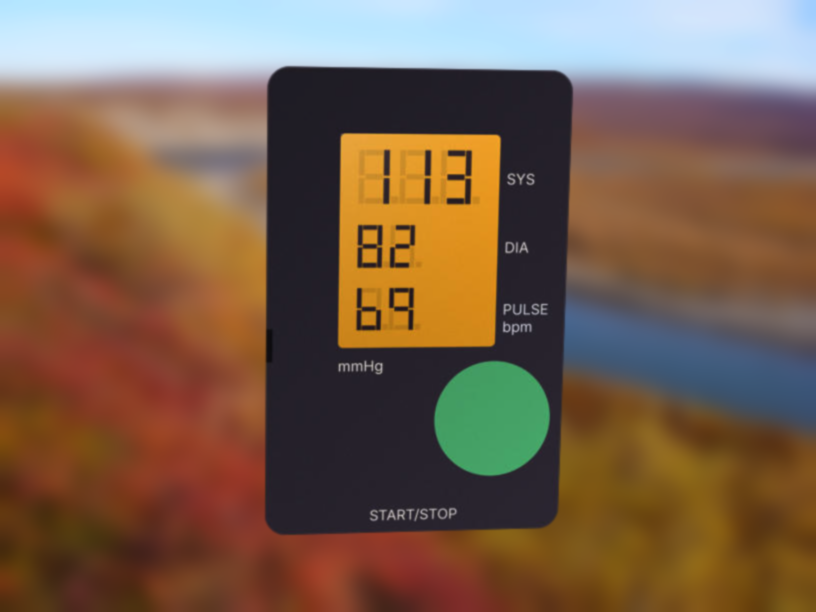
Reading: 82; mmHg
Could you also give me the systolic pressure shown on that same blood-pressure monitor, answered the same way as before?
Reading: 113; mmHg
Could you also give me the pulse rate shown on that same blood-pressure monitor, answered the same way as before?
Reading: 69; bpm
